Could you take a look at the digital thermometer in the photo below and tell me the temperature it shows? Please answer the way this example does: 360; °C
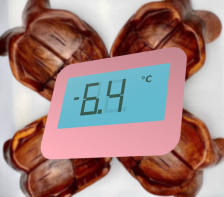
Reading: -6.4; °C
